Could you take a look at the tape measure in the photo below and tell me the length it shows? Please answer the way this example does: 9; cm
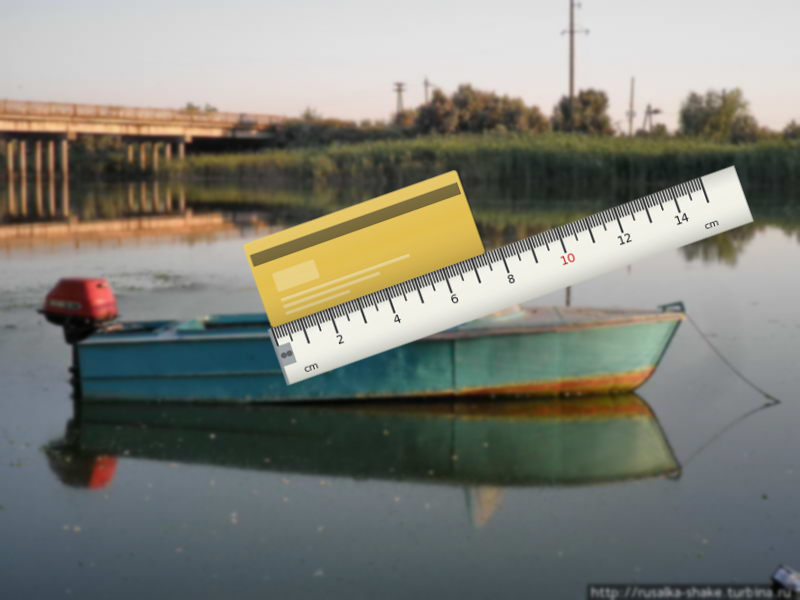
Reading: 7.5; cm
